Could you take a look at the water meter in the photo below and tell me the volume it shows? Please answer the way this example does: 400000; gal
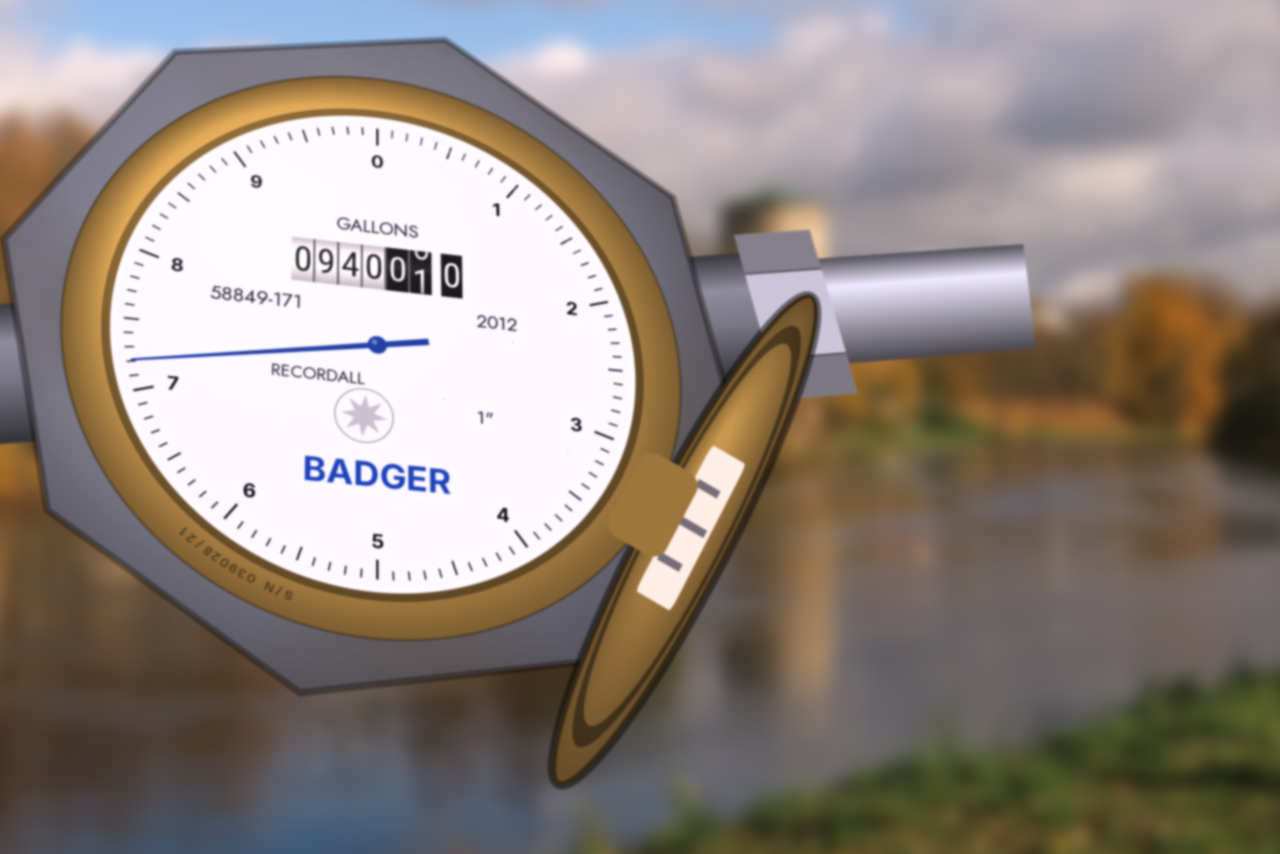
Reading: 940007.2; gal
